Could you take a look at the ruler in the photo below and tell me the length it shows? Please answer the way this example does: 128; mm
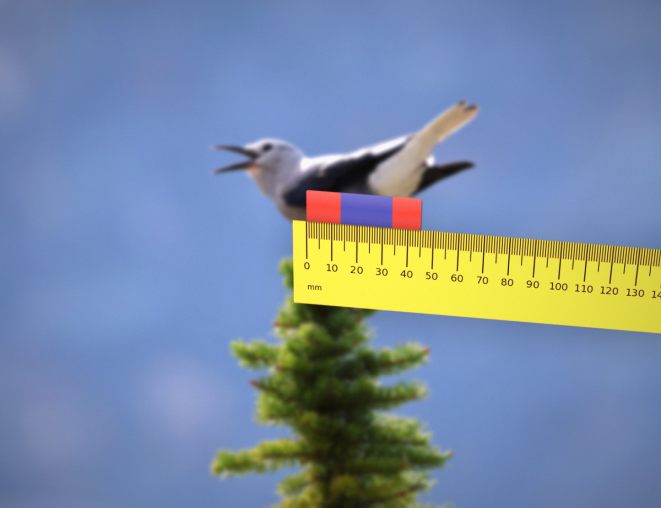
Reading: 45; mm
